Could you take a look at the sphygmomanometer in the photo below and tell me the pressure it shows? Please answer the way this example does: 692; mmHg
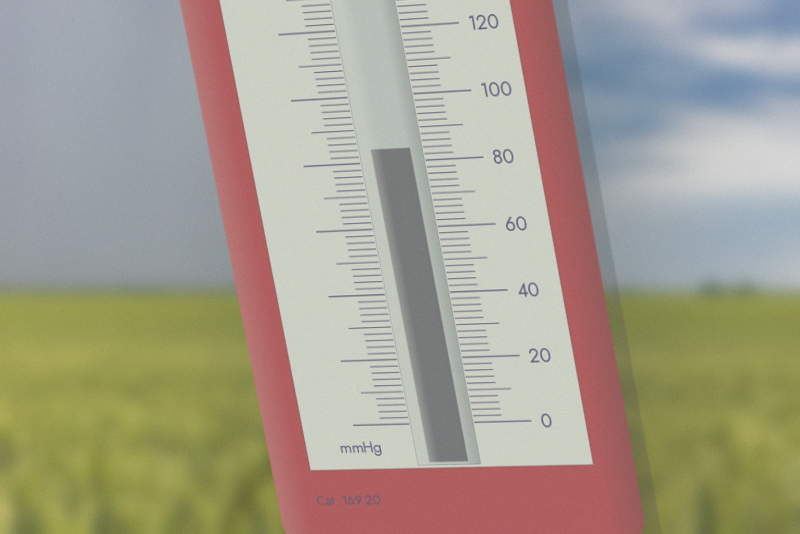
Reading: 84; mmHg
